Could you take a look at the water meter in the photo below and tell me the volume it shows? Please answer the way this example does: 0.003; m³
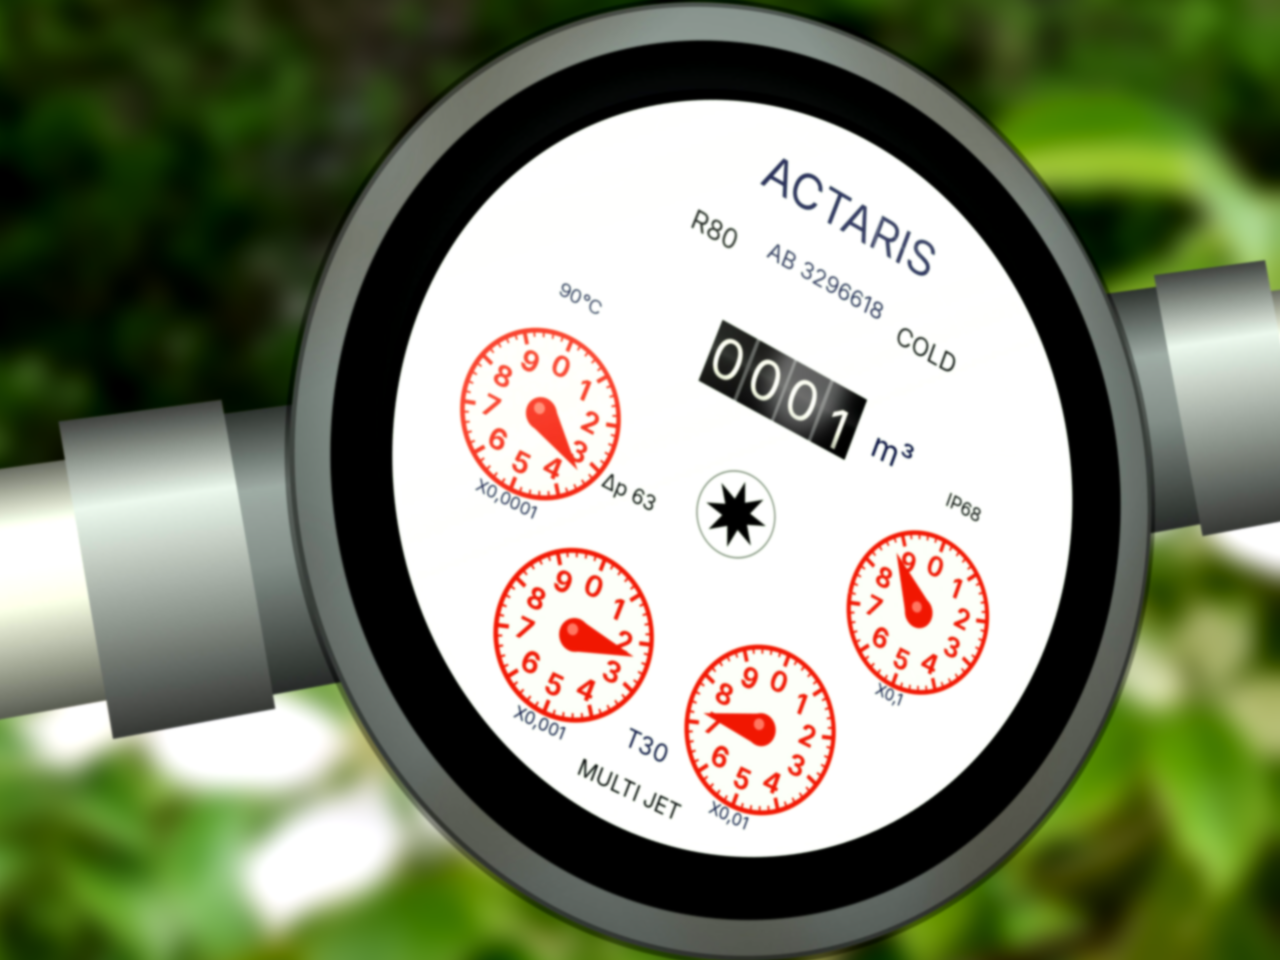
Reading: 0.8723; m³
